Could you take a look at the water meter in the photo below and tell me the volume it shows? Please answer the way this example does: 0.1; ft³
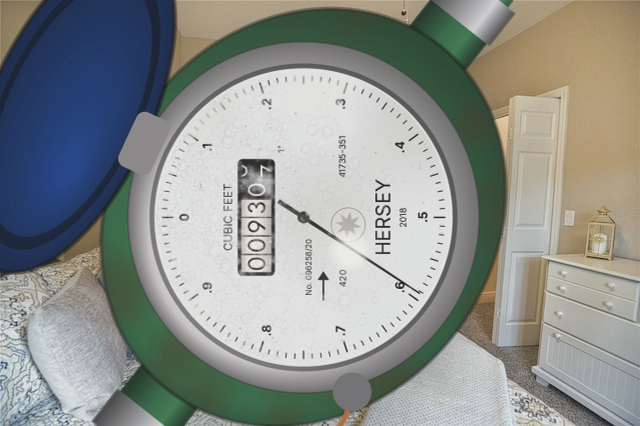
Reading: 9306.59; ft³
